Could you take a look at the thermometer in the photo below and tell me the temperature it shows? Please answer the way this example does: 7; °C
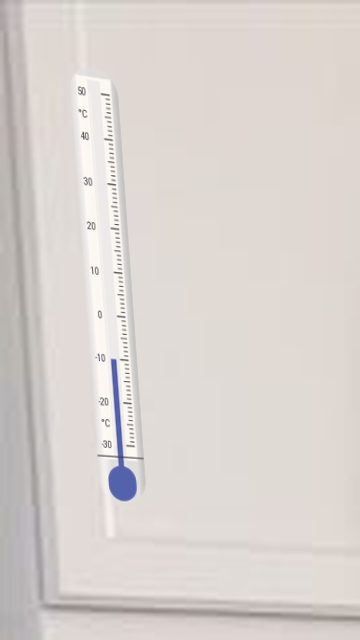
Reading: -10; °C
